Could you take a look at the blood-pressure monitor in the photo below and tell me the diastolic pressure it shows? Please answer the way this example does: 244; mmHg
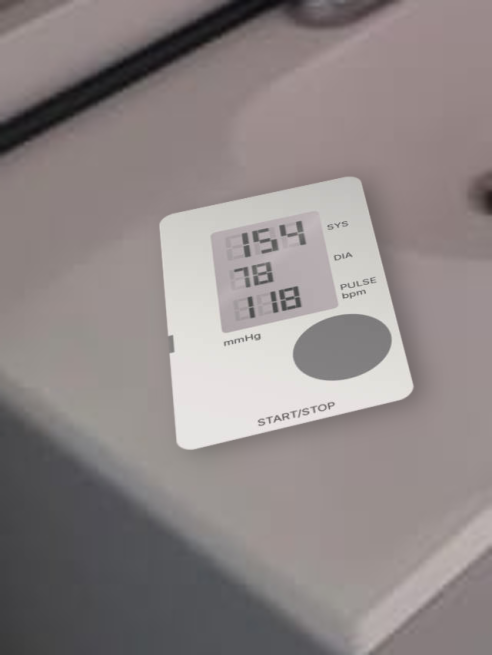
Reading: 78; mmHg
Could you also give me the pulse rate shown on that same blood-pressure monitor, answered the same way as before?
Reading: 118; bpm
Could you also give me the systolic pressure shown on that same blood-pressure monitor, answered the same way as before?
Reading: 154; mmHg
